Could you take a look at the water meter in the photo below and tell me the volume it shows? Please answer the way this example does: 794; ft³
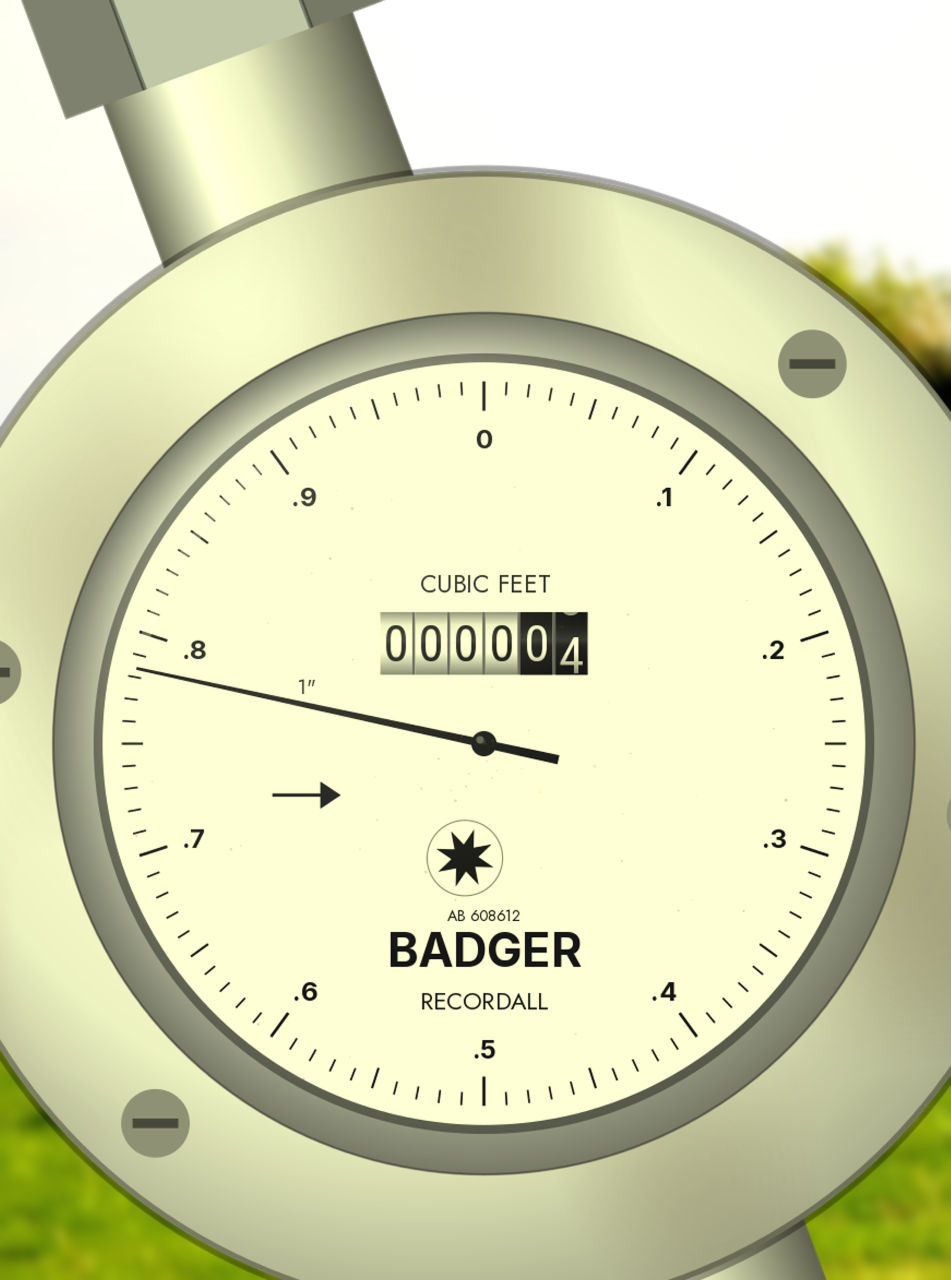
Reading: 3.78; ft³
